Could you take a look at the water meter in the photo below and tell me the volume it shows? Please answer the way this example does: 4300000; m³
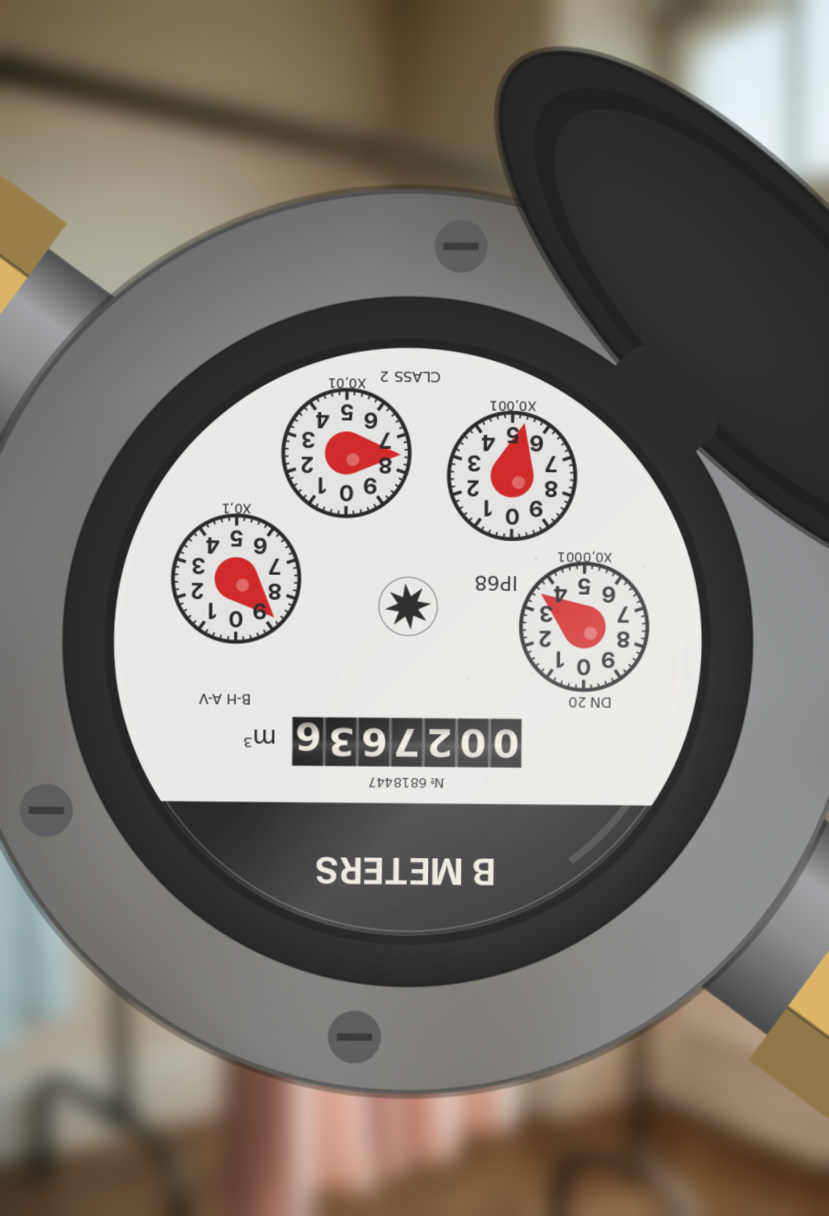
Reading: 27635.8753; m³
